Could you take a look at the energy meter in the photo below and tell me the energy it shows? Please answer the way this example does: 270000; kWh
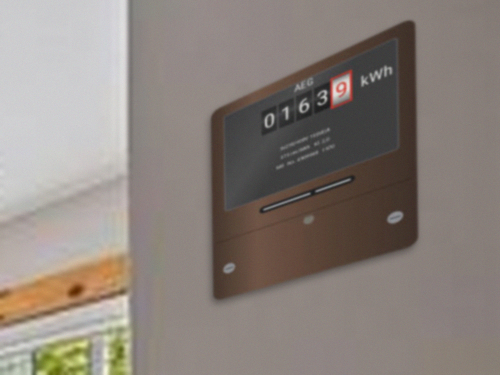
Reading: 163.9; kWh
